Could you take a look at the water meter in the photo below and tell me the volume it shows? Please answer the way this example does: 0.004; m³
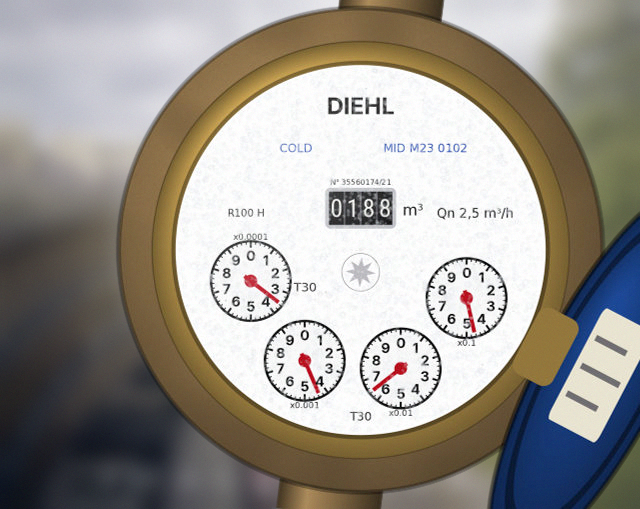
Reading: 188.4643; m³
